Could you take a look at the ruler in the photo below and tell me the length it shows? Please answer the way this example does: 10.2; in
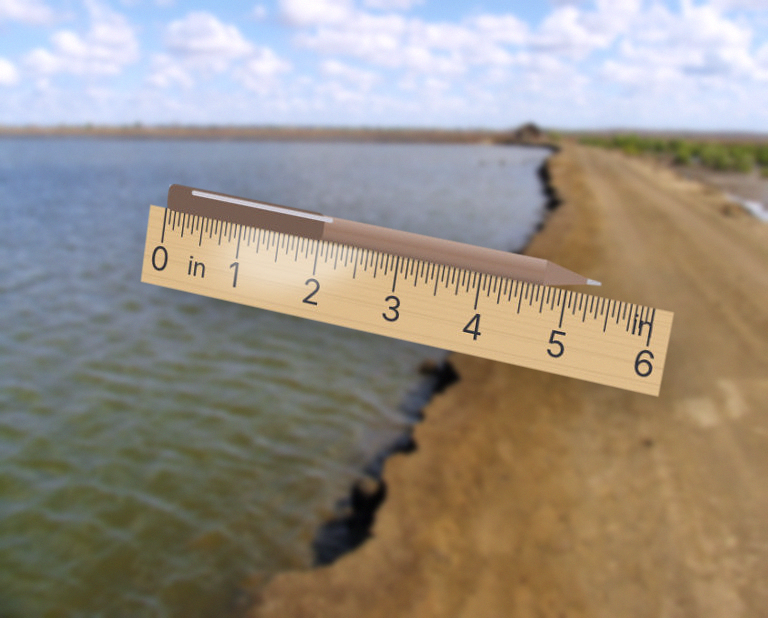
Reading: 5.375; in
